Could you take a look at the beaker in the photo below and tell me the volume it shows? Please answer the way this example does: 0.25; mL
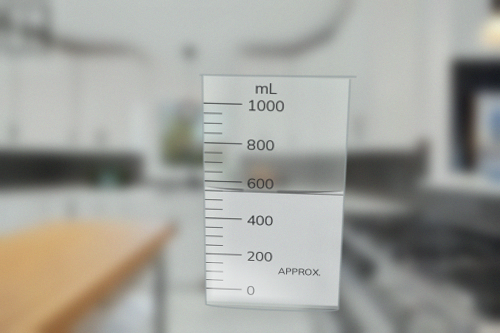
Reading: 550; mL
